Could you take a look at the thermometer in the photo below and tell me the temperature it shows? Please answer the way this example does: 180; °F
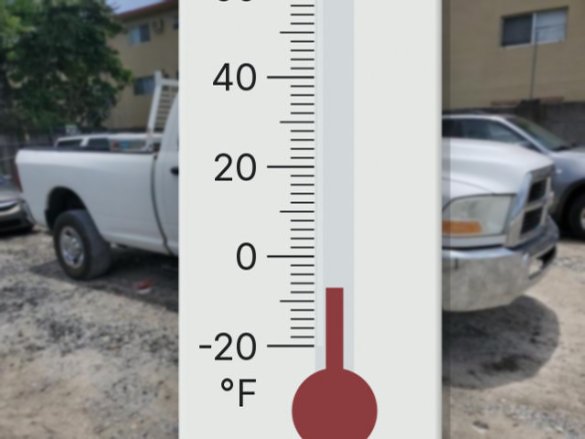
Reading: -7; °F
